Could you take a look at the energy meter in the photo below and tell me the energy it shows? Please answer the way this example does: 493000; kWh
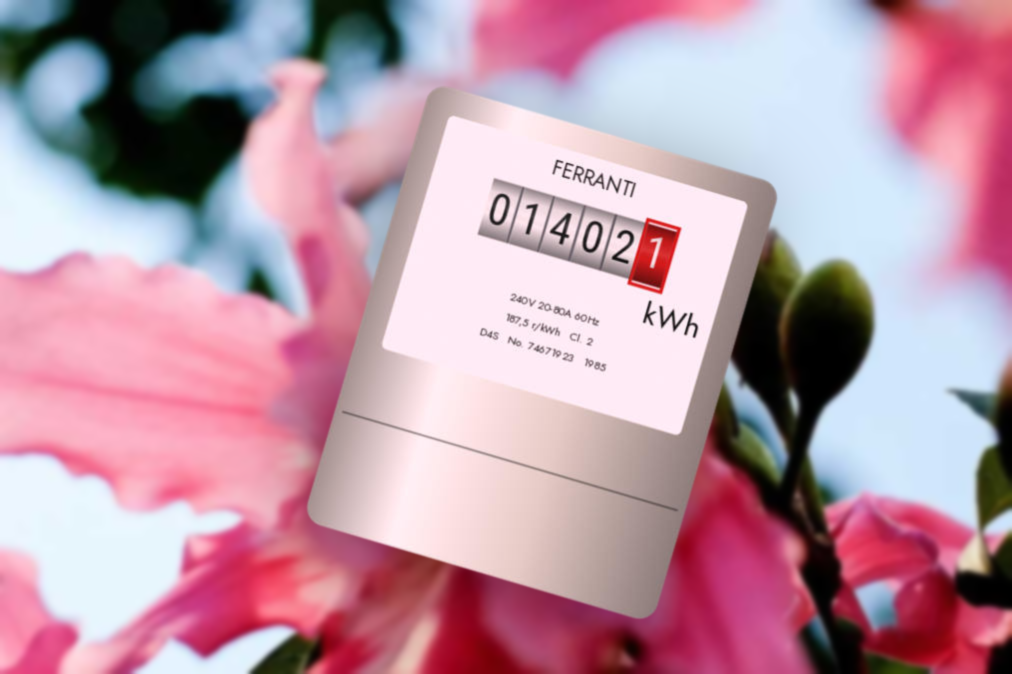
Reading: 1402.1; kWh
